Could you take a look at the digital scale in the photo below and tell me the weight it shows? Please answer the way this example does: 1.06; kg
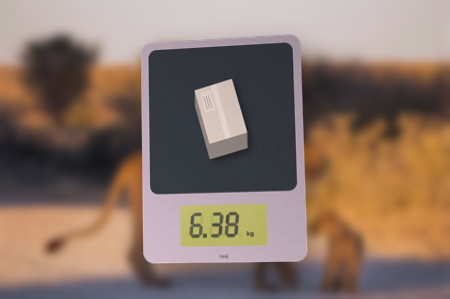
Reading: 6.38; kg
